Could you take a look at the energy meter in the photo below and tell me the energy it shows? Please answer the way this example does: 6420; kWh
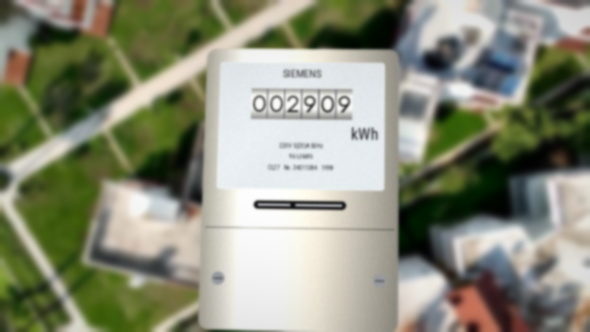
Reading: 2909; kWh
